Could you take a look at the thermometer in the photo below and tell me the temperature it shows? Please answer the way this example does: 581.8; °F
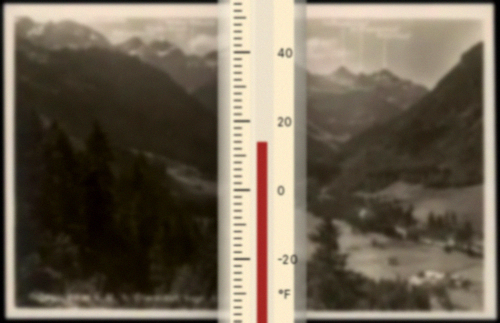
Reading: 14; °F
